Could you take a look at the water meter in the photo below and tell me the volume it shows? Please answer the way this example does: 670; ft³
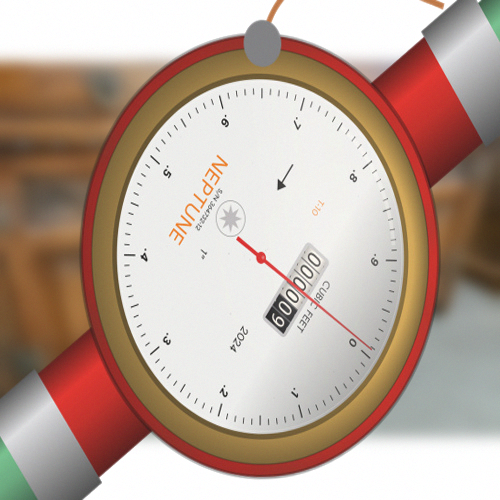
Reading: 8.99; ft³
